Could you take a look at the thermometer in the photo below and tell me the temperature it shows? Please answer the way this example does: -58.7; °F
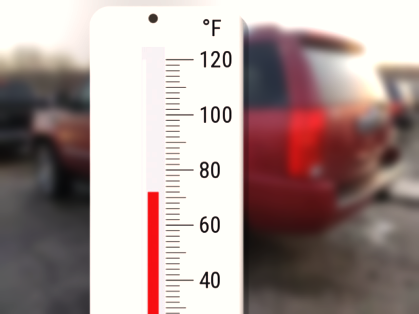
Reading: 72; °F
